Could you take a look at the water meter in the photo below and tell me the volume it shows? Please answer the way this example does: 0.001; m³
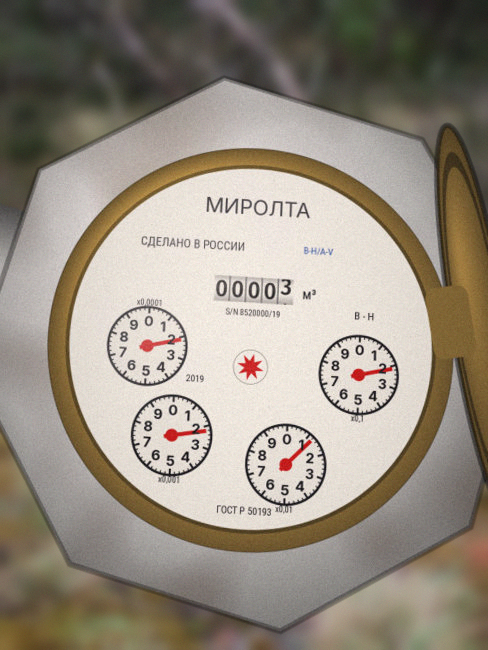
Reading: 3.2122; m³
